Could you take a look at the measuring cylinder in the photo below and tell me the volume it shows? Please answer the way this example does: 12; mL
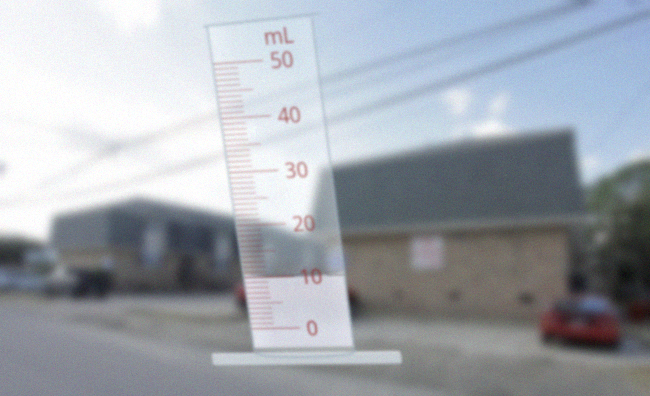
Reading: 10; mL
